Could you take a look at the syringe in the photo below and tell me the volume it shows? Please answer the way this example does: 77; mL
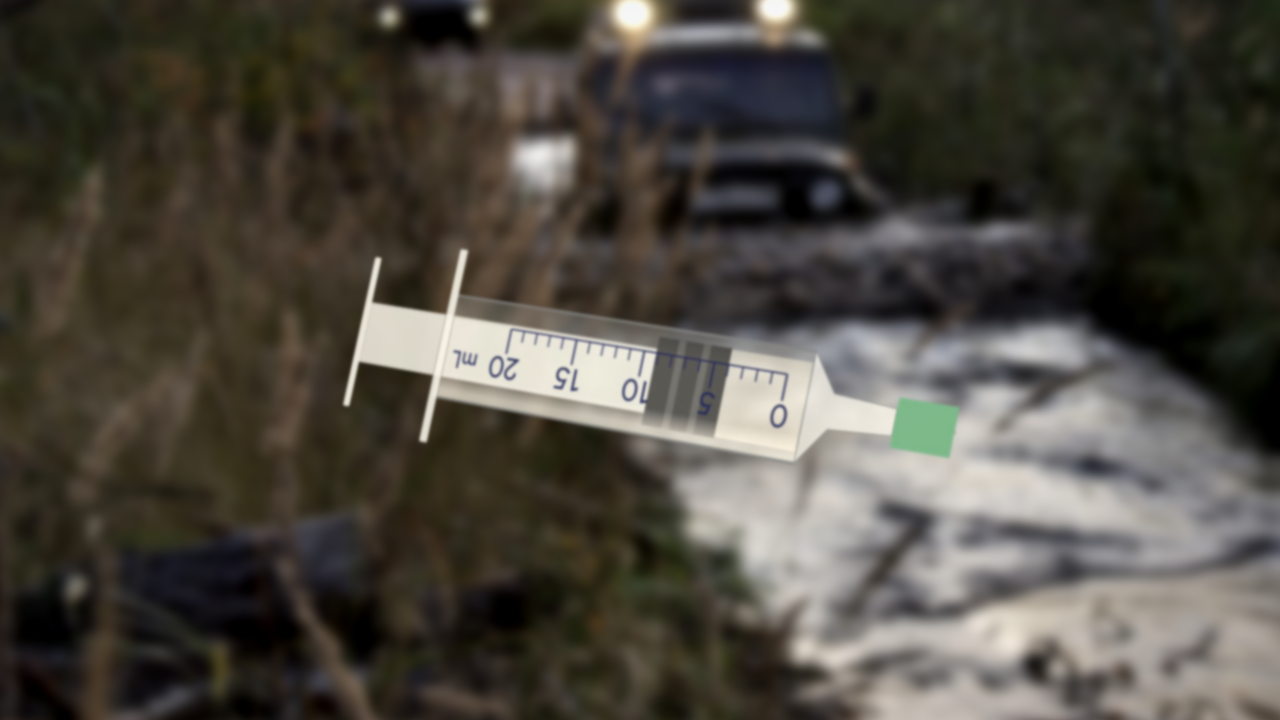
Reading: 4; mL
